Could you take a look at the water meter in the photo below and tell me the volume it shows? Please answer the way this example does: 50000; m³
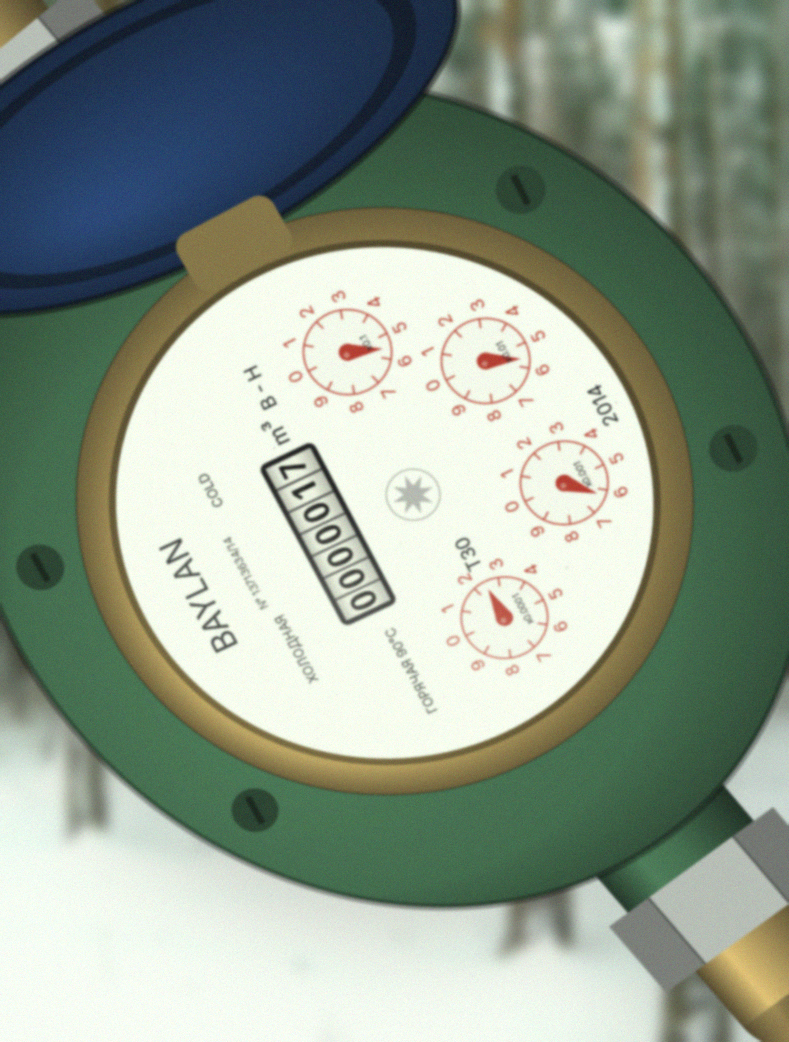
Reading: 17.5562; m³
